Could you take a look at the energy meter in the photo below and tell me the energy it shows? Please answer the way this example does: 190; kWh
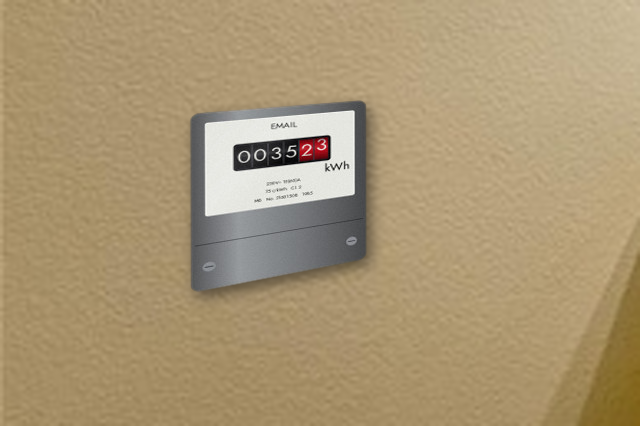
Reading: 35.23; kWh
